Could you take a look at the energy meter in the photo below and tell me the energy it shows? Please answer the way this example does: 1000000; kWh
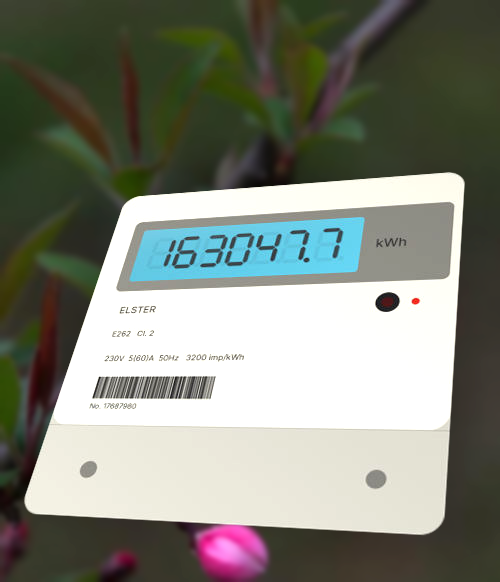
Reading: 163047.7; kWh
